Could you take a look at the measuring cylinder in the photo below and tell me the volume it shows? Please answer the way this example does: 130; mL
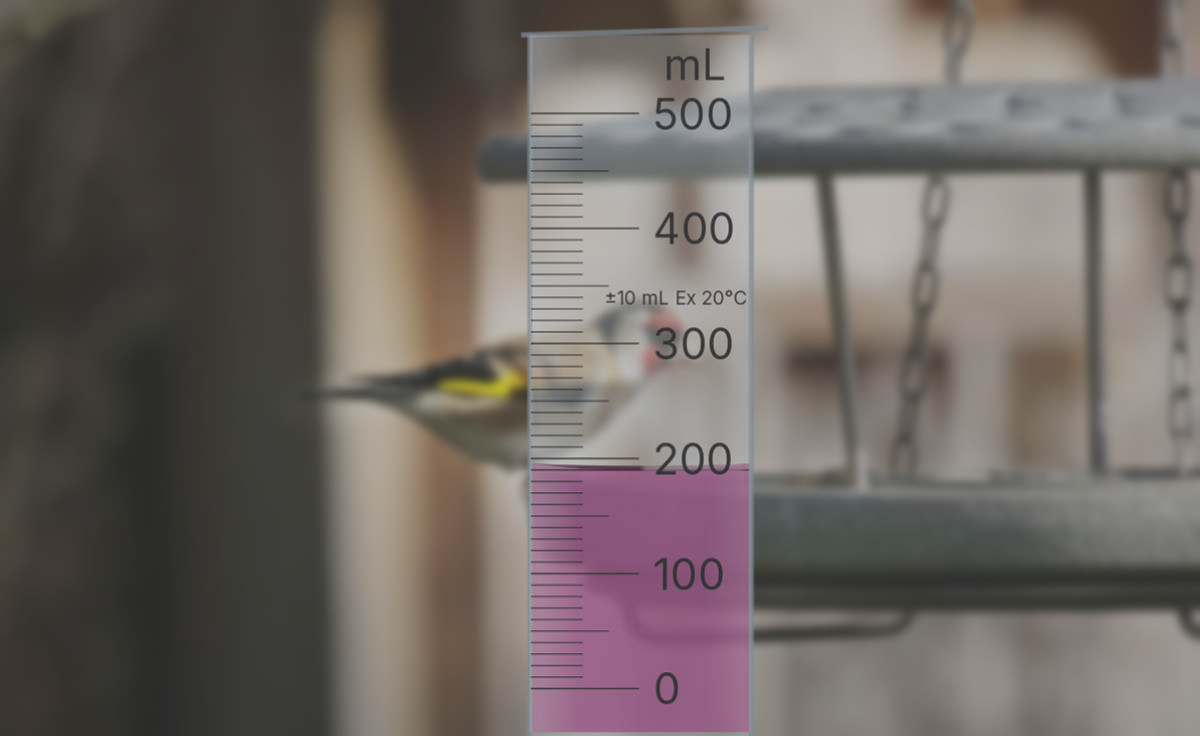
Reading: 190; mL
